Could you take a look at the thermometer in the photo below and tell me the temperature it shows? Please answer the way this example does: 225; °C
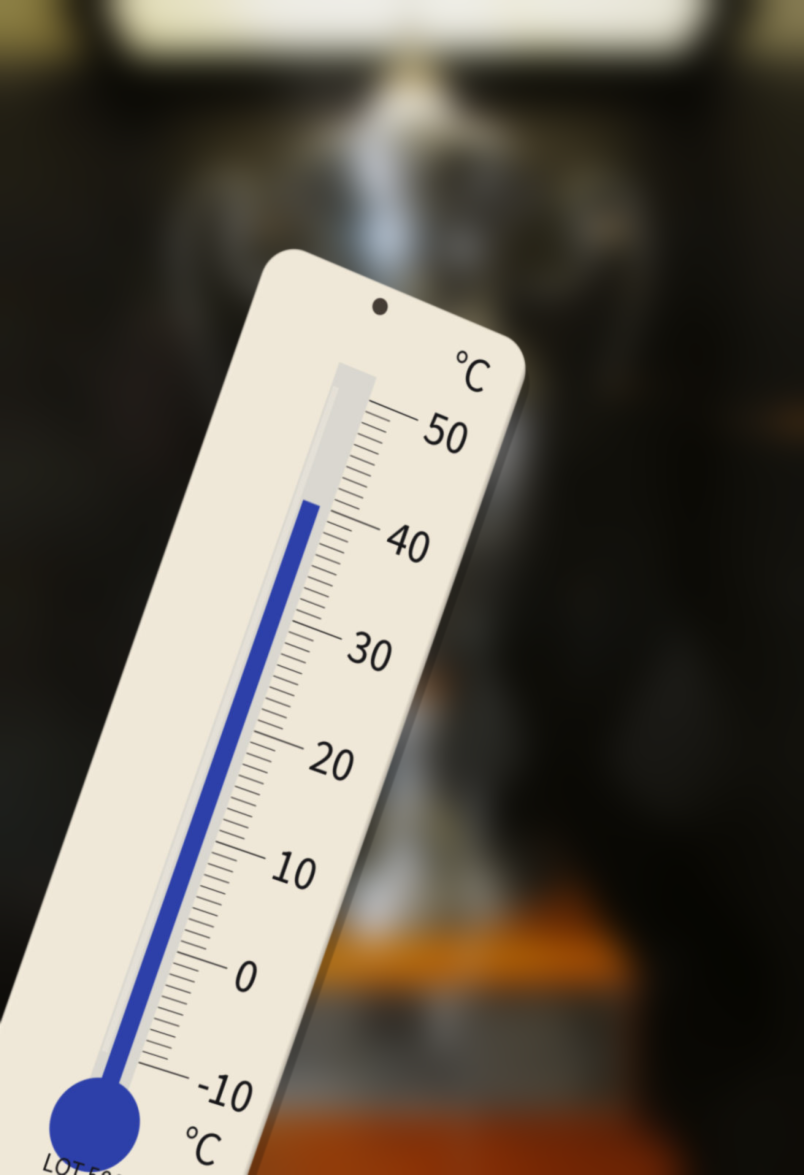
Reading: 40; °C
